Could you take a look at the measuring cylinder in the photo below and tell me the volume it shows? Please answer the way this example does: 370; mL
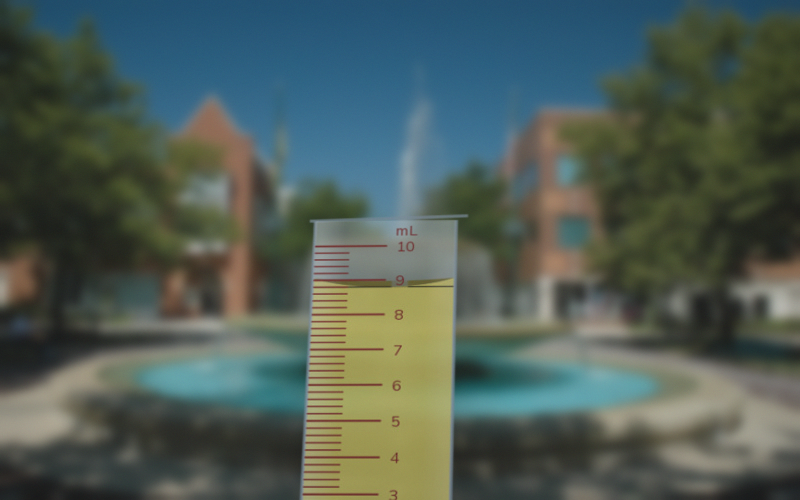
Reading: 8.8; mL
